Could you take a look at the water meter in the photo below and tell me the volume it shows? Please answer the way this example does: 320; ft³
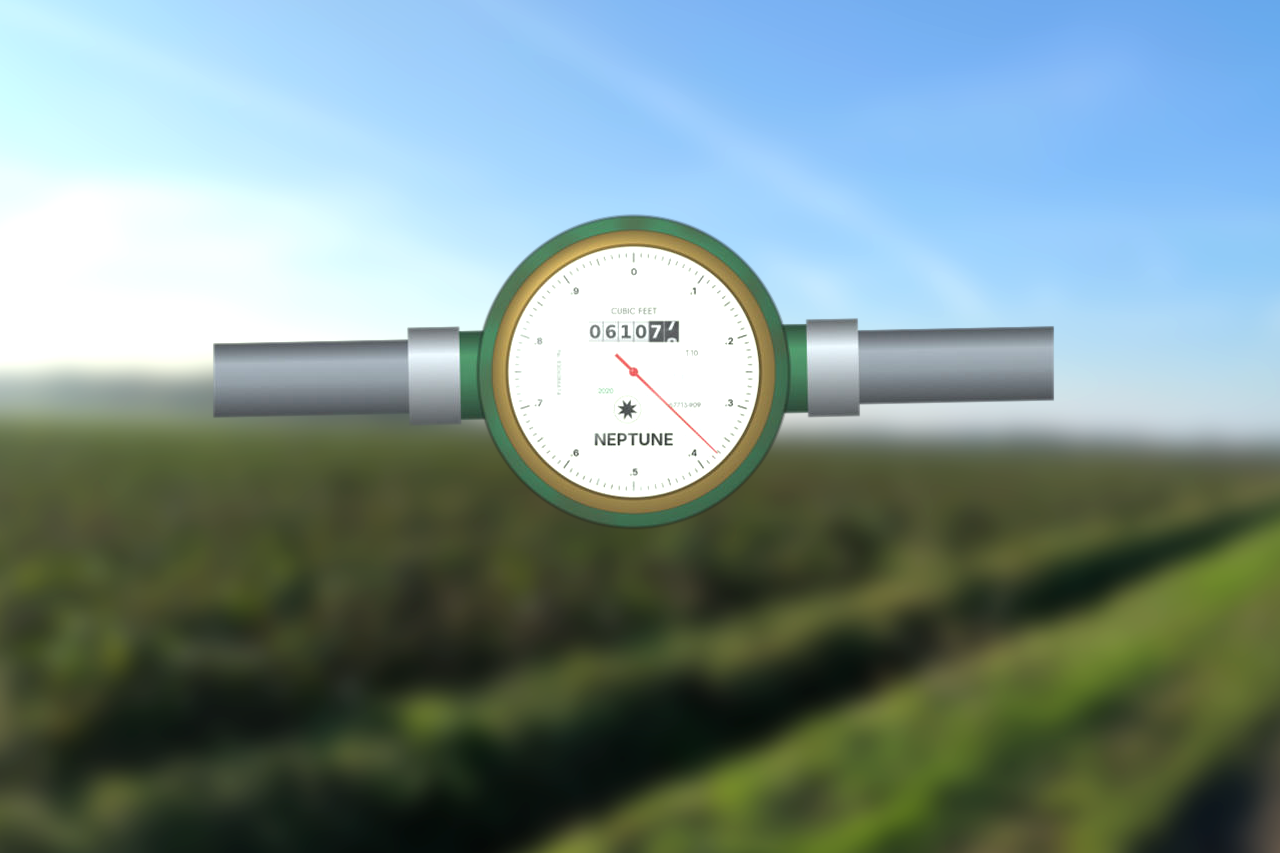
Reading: 61077.37; ft³
